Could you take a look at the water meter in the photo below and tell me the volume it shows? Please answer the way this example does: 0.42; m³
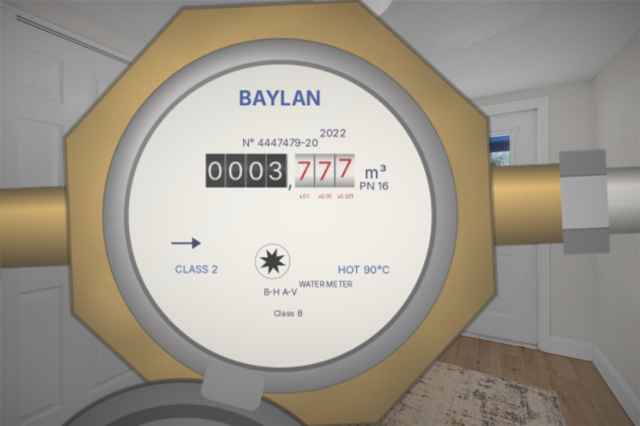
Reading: 3.777; m³
